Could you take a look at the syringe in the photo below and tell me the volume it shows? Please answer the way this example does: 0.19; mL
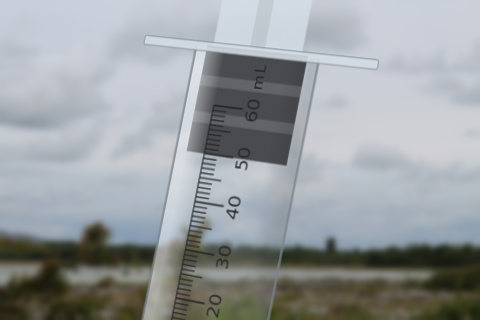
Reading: 50; mL
